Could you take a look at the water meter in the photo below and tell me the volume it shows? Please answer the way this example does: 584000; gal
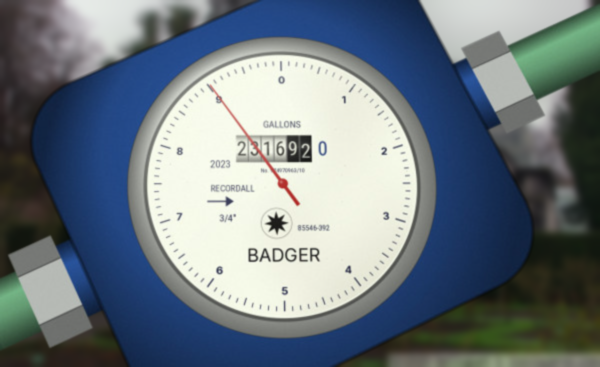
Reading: 2316919.0; gal
